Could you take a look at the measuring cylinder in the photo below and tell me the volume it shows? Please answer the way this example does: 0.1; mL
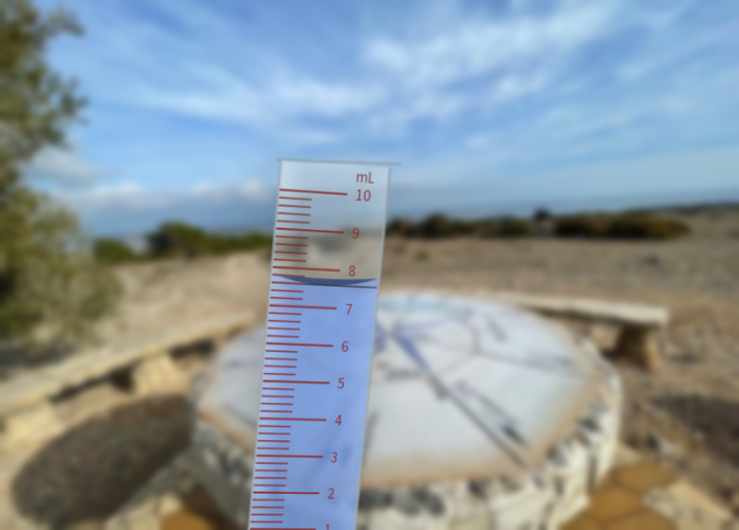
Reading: 7.6; mL
